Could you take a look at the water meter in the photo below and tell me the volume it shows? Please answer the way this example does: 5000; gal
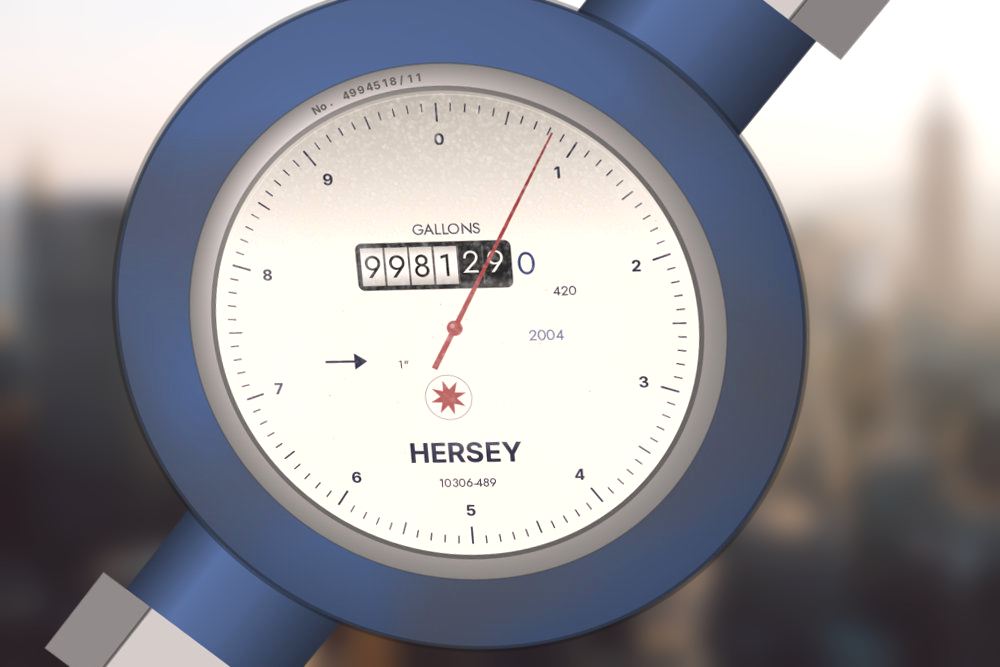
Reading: 9981290.8; gal
